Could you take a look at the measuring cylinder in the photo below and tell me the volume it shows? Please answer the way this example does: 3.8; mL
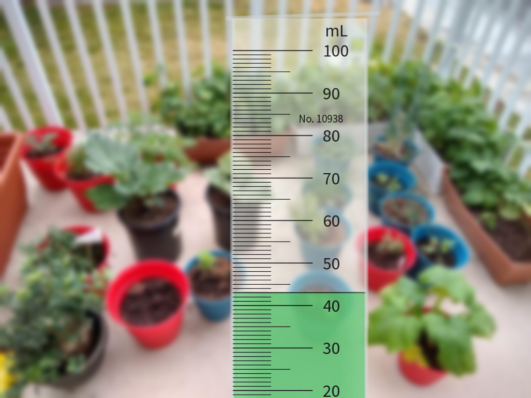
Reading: 43; mL
